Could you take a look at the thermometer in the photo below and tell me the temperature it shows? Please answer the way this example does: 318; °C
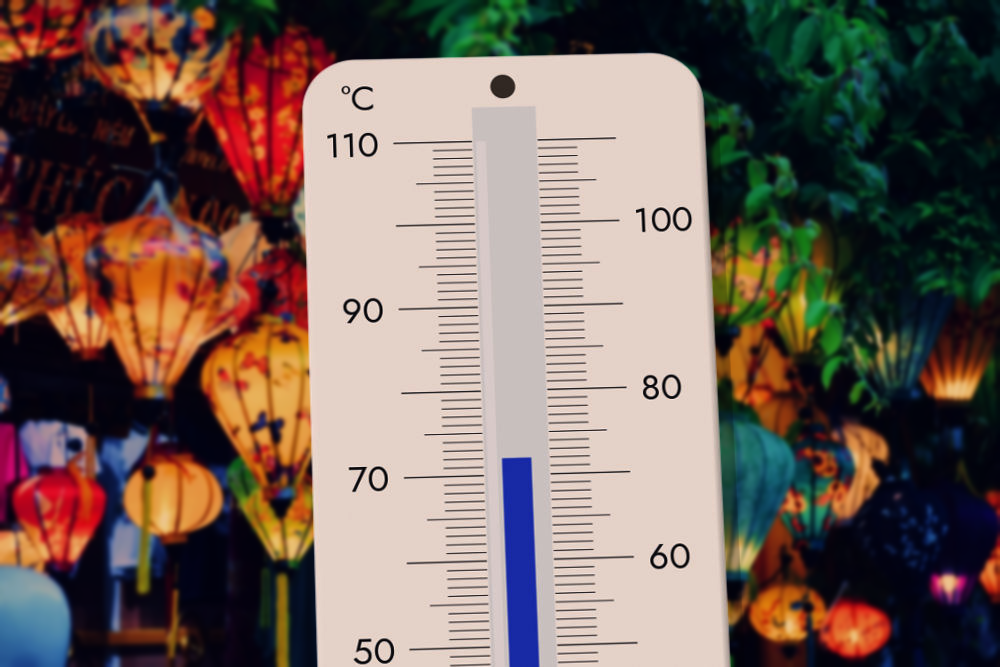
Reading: 72; °C
